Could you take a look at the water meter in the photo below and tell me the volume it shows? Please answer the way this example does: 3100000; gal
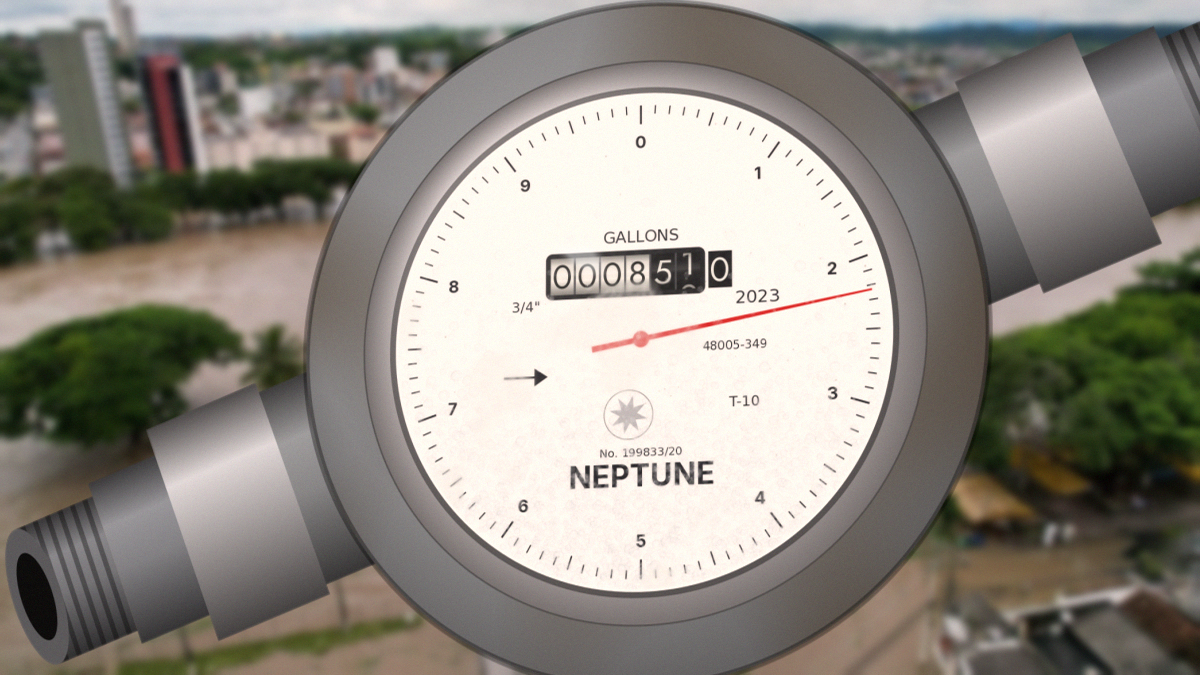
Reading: 8512.2; gal
